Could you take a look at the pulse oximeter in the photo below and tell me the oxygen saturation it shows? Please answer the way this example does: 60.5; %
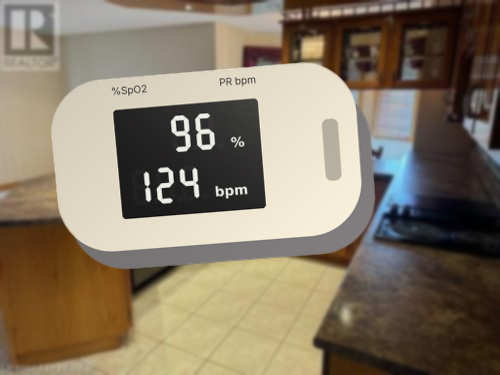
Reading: 96; %
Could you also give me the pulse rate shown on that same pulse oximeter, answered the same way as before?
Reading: 124; bpm
